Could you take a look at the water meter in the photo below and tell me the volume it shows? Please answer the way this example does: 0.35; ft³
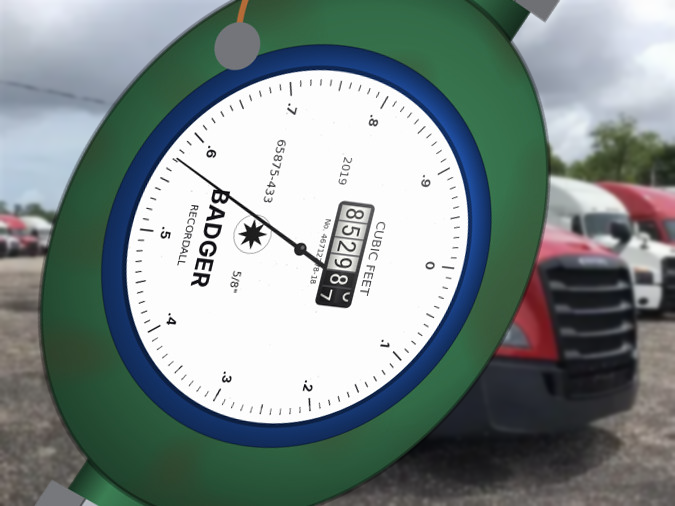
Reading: 852986.57; ft³
